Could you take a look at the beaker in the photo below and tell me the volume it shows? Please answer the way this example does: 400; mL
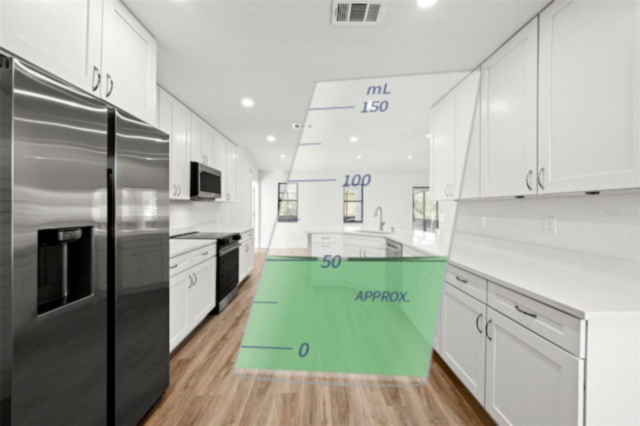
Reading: 50; mL
